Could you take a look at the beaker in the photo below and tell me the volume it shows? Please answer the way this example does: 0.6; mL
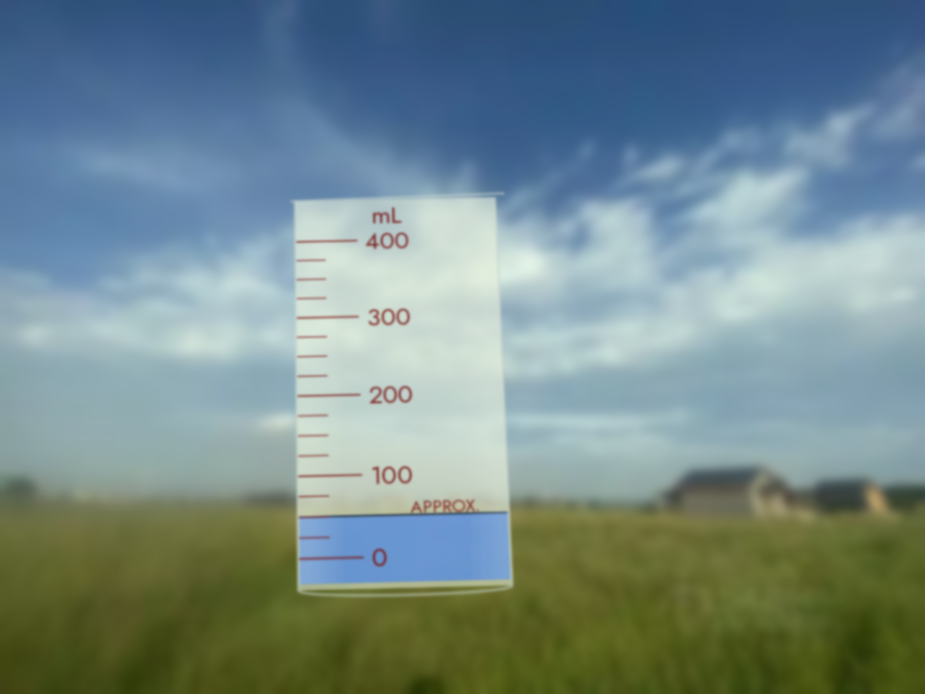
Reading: 50; mL
